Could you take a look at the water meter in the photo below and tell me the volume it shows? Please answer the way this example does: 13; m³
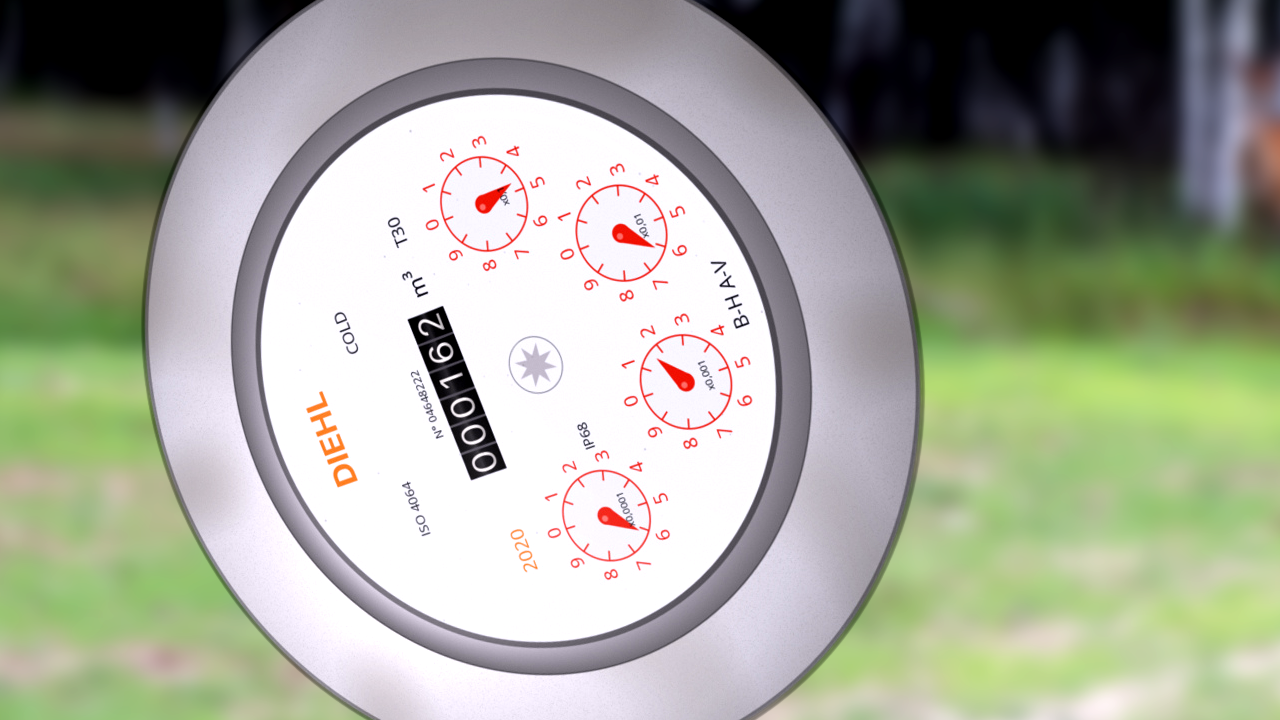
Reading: 162.4616; m³
